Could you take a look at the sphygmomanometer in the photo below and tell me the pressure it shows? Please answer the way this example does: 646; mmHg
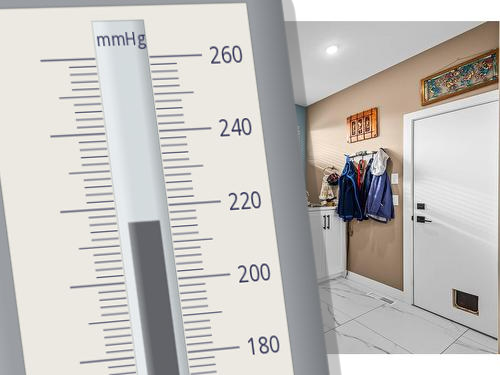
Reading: 216; mmHg
